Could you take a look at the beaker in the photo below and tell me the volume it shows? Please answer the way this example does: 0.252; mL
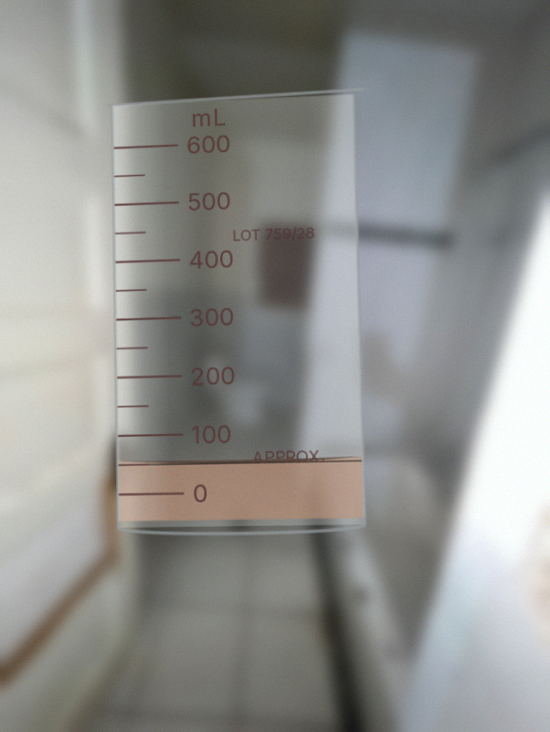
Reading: 50; mL
